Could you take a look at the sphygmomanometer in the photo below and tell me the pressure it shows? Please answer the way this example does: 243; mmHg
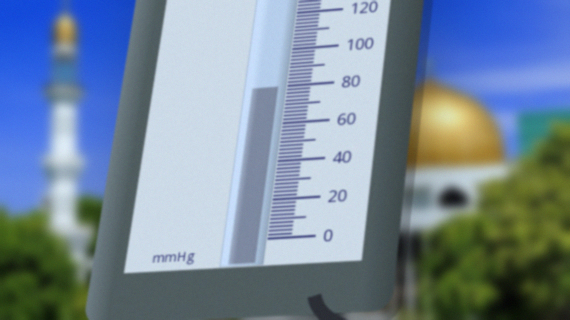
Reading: 80; mmHg
